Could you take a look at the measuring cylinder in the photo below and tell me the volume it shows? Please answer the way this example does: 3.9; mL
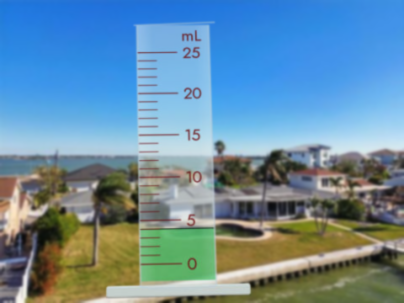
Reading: 4; mL
